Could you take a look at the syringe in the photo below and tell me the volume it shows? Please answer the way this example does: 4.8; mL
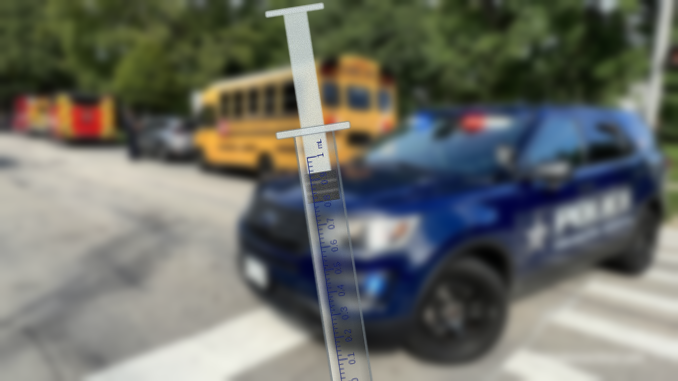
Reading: 0.8; mL
